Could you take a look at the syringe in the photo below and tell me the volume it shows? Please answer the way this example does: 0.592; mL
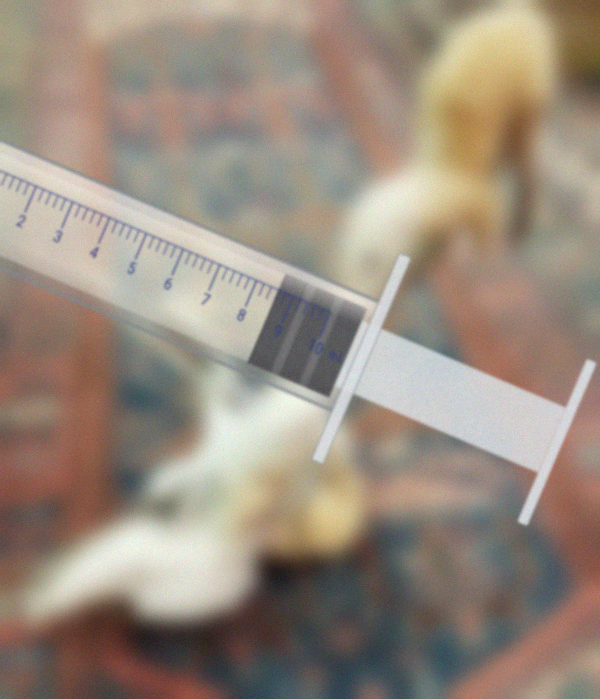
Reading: 8.6; mL
